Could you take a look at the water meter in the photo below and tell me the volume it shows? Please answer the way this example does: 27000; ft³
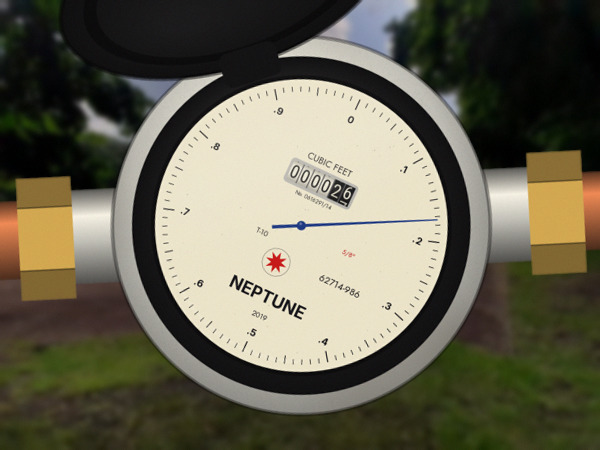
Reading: 26.17; ft³
